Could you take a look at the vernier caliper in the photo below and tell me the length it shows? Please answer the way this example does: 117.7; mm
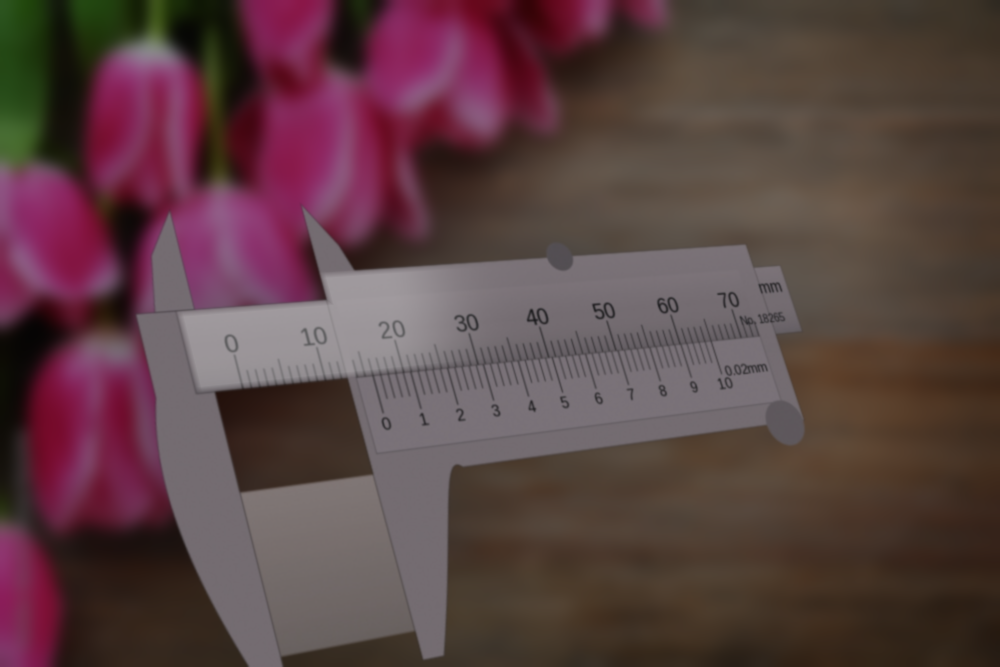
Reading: 16.0; mm
